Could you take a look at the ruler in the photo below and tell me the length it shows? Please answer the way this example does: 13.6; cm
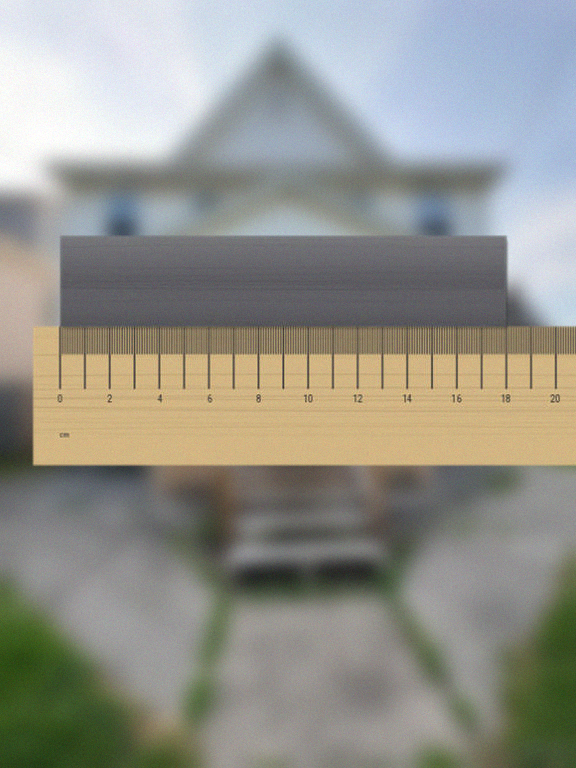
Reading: 18; cm
